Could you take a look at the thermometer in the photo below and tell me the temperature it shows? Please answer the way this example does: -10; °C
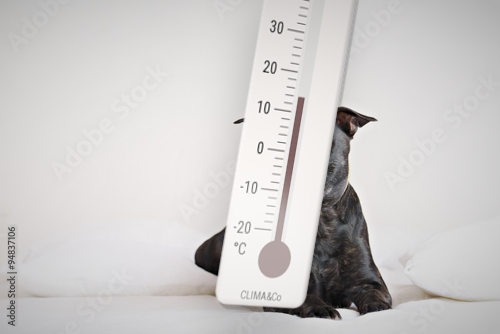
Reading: 14; °C
